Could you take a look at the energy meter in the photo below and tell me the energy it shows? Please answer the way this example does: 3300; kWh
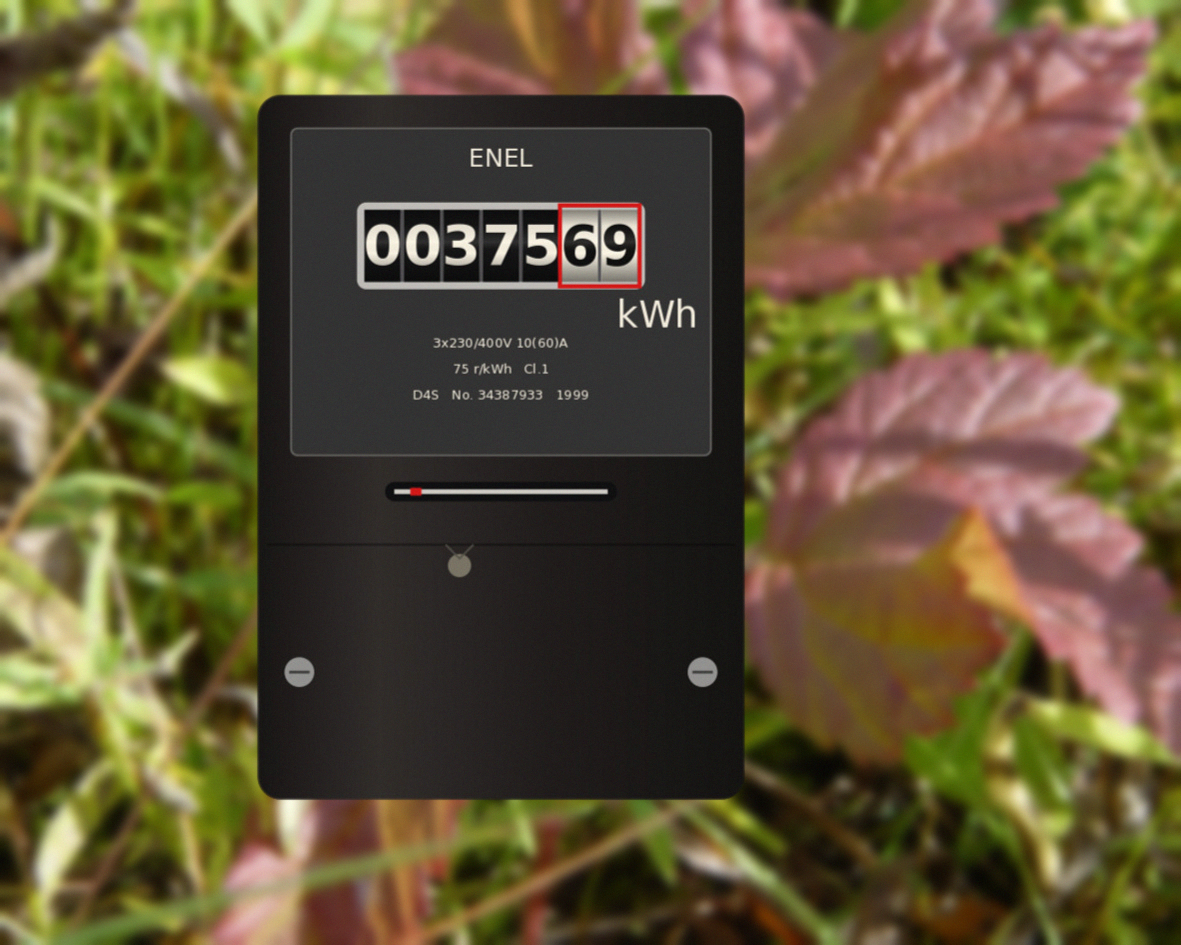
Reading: 375.69; kWh
